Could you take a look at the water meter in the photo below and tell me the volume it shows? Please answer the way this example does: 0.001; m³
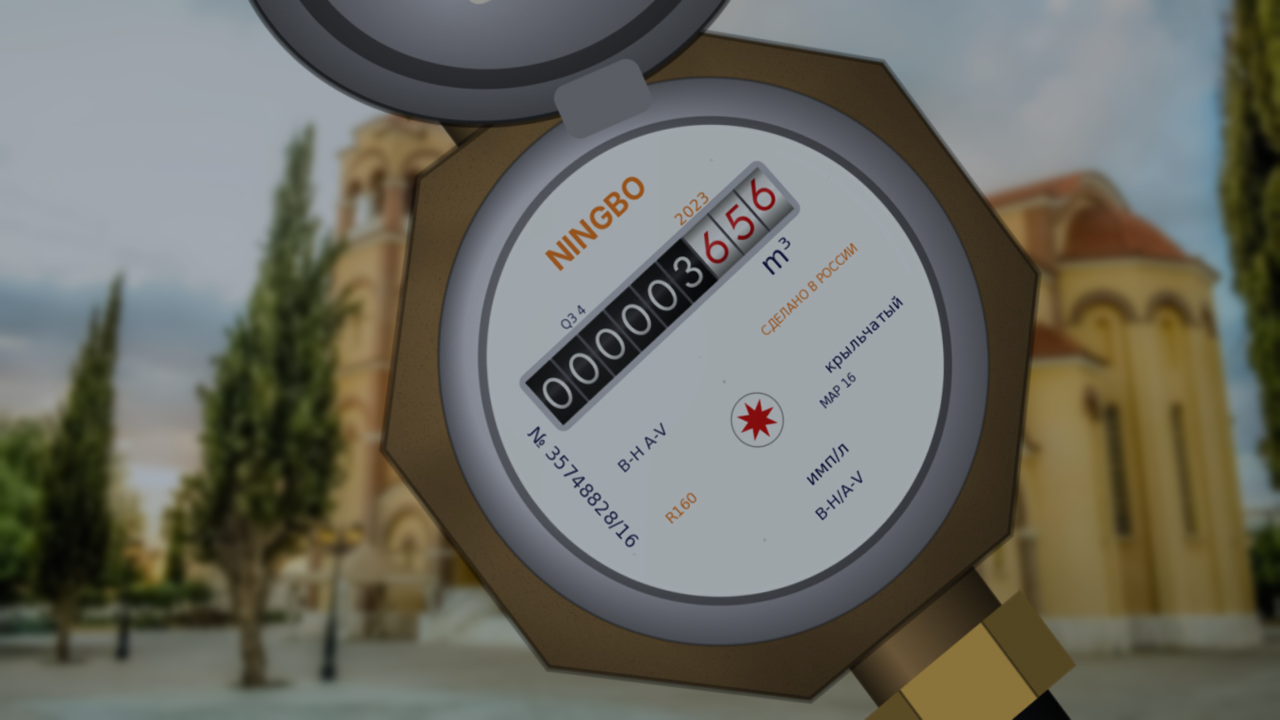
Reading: 3.656; m³
